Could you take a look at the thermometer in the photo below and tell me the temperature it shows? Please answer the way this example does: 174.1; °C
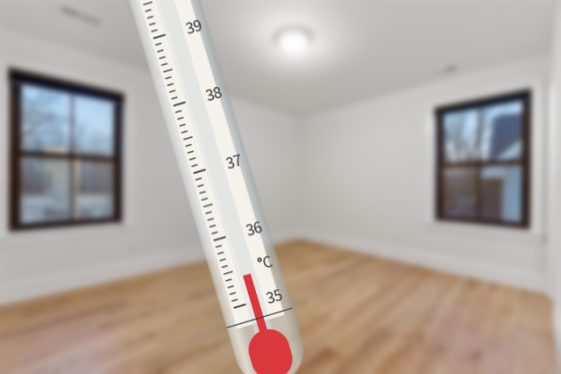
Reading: 35.4; °C
